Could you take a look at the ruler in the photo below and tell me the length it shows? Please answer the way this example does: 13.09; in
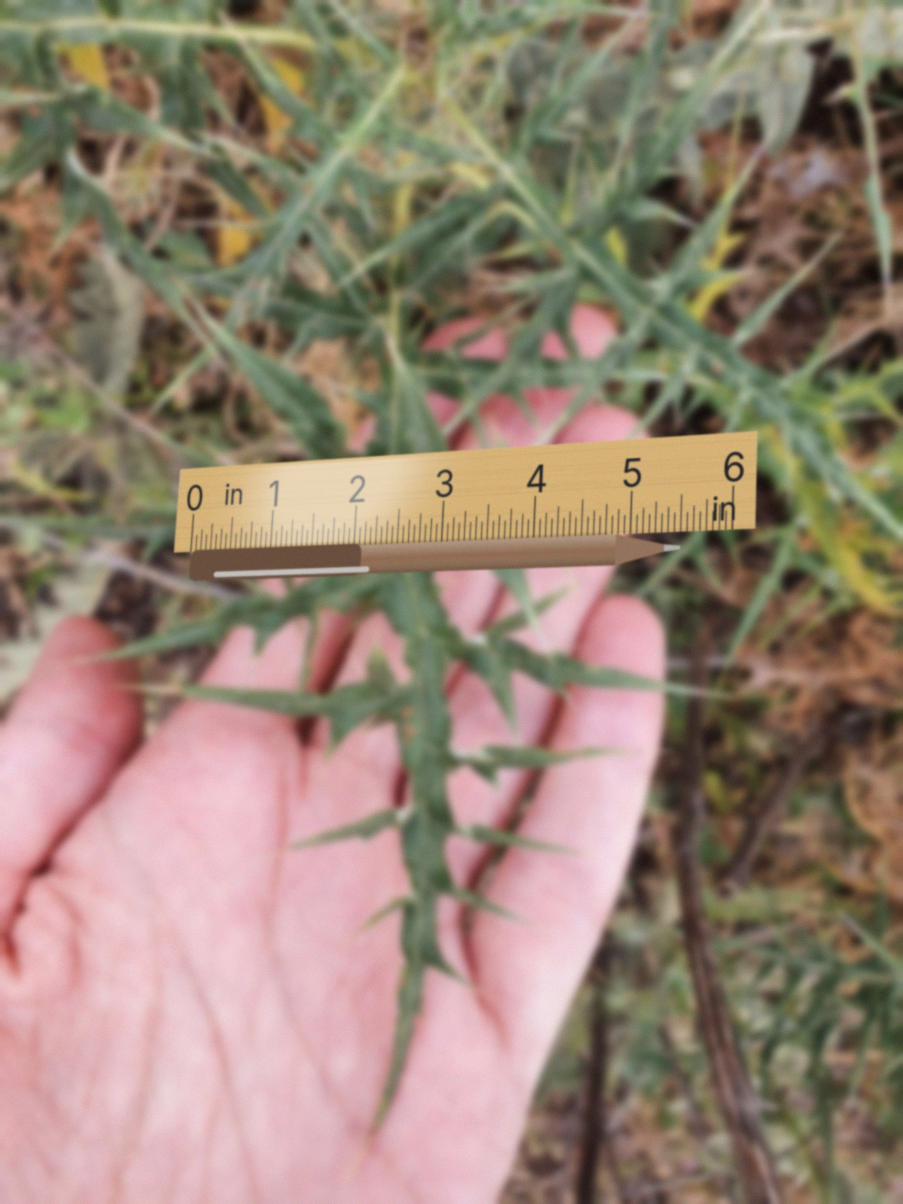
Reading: 5.5; in
